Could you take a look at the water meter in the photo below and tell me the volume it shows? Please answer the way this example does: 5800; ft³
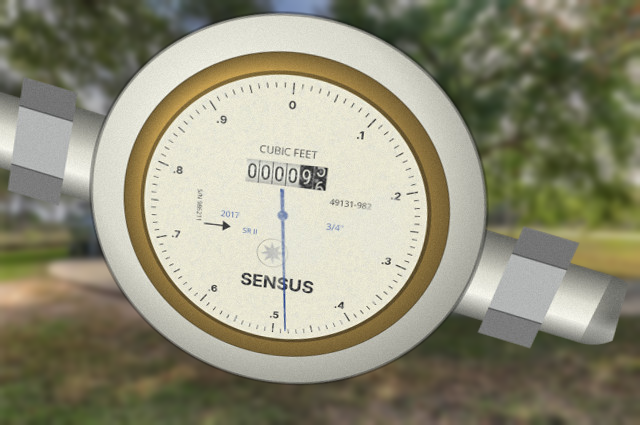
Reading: 95.48; ft³
